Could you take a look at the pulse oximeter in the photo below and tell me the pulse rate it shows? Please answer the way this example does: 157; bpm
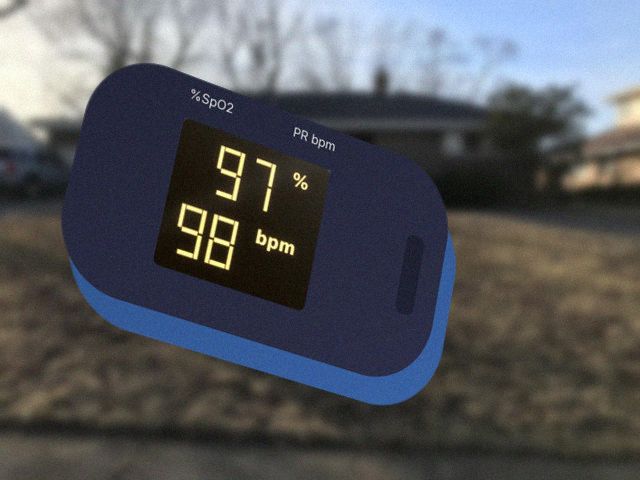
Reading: 98; bpm
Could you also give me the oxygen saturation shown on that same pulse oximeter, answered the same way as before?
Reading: 97; %
